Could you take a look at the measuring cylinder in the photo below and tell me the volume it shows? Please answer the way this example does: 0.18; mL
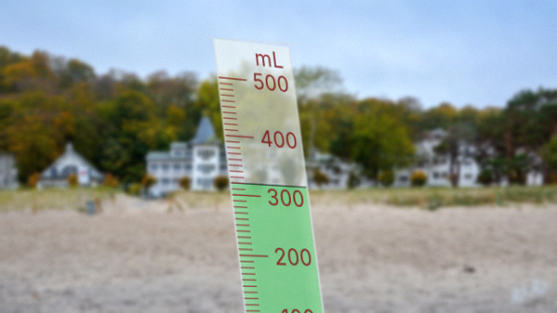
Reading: 320; mL
